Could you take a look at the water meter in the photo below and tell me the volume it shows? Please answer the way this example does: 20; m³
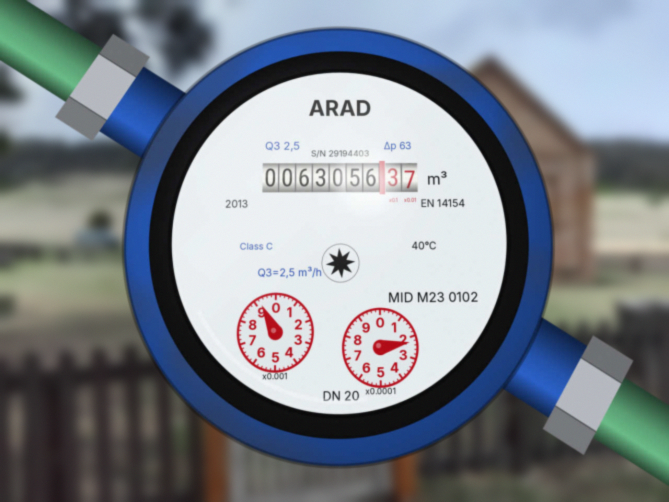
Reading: 63056.3692; m³
